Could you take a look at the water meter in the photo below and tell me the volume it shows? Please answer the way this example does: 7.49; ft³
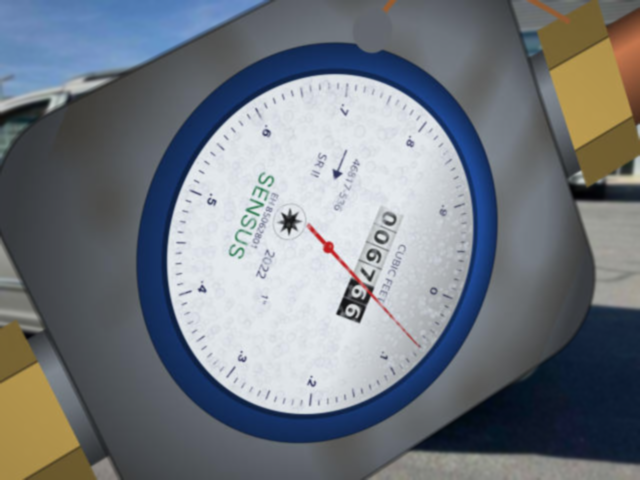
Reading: 6766.06; ft³
